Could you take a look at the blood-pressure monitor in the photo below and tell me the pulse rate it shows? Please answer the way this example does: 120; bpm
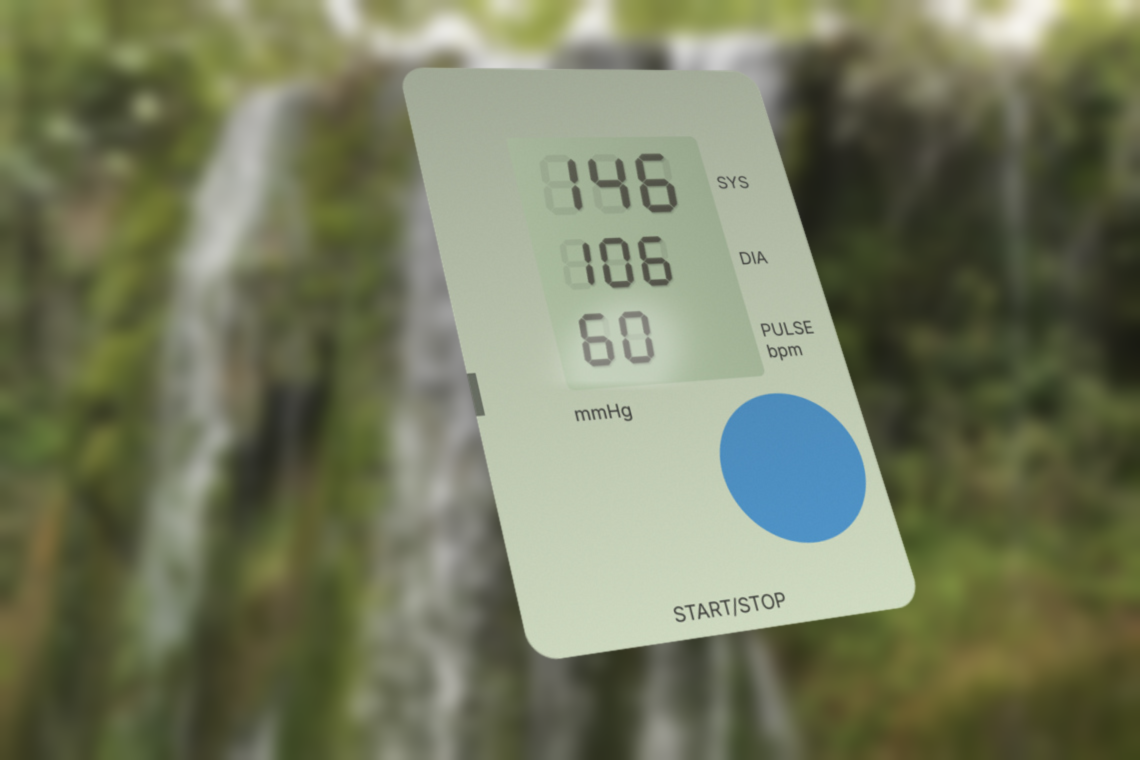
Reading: 60; bpm
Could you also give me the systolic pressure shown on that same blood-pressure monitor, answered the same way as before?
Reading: 146; mmHg
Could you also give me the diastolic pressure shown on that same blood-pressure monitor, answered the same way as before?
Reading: 106; mmHg
